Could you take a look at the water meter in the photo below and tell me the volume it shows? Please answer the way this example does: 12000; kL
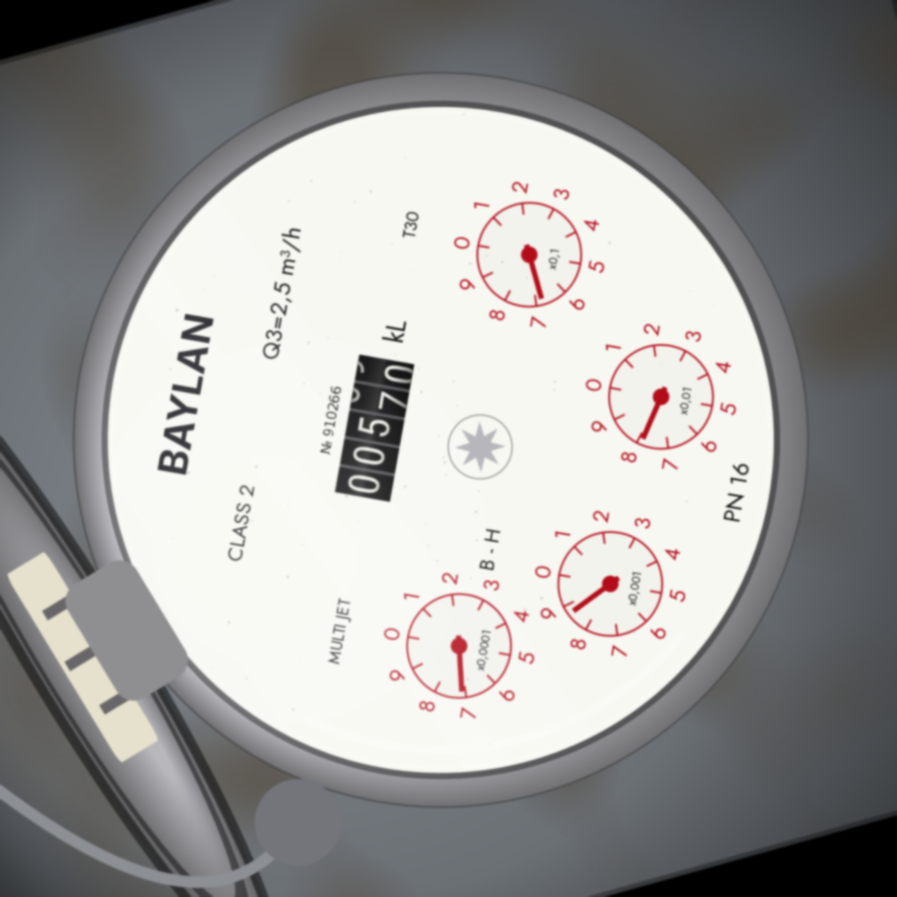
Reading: 569.6787; kL
